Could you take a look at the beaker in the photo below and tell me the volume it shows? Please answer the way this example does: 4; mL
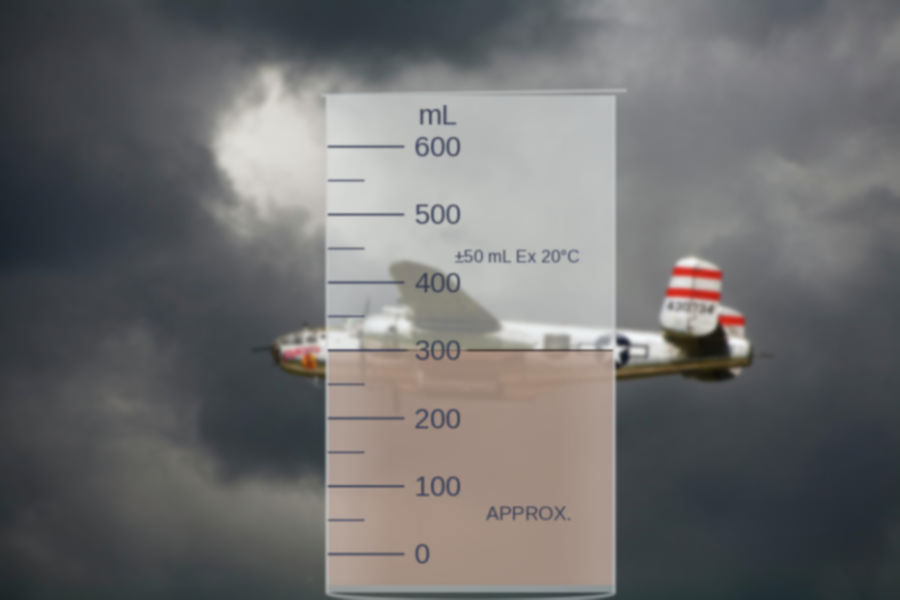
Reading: 300; mL
